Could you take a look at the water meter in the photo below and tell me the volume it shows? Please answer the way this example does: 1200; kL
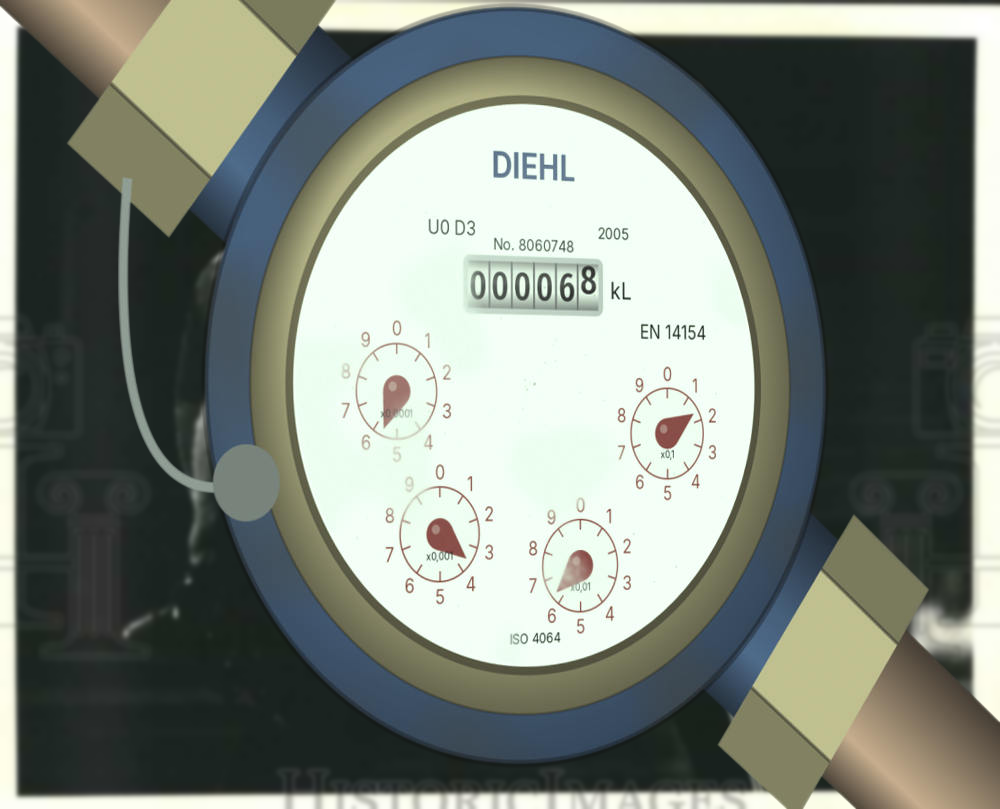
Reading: 68.1635; kL
